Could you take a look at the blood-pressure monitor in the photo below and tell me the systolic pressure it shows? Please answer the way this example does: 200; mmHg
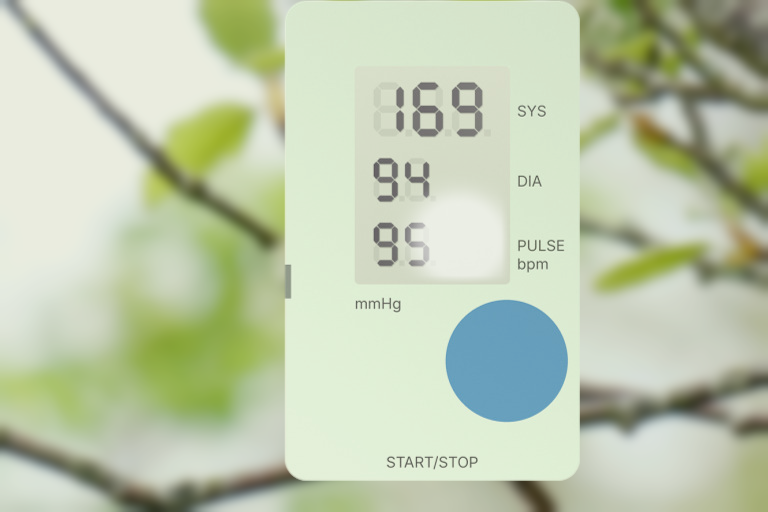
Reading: 169; mmHg
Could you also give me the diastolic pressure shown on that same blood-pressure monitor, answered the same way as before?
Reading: 94; mmHg
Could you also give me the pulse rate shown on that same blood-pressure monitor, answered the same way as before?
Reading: 95; bpm
